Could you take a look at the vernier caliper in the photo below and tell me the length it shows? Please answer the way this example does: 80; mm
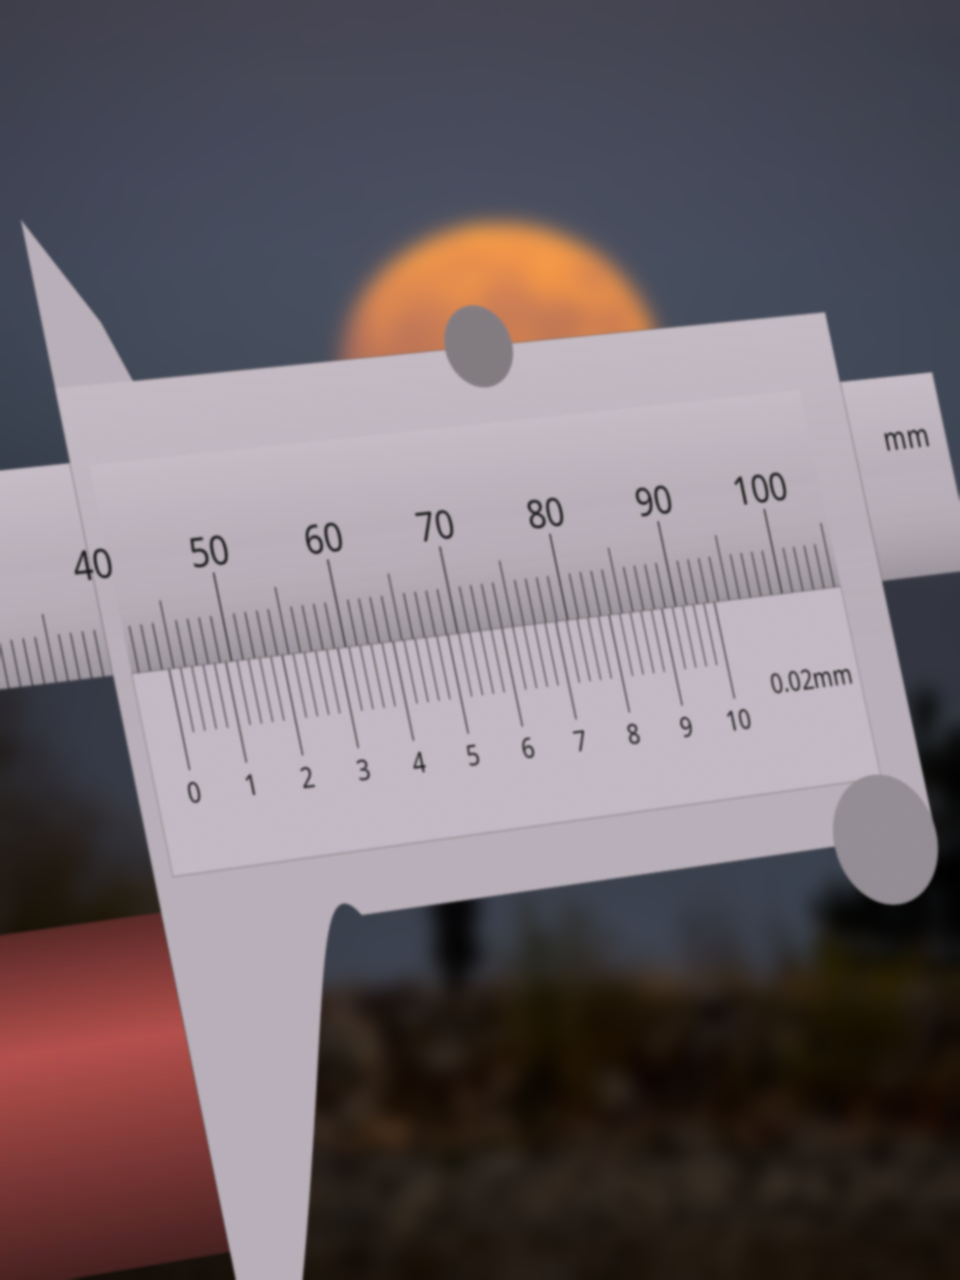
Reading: 44.6; mm
